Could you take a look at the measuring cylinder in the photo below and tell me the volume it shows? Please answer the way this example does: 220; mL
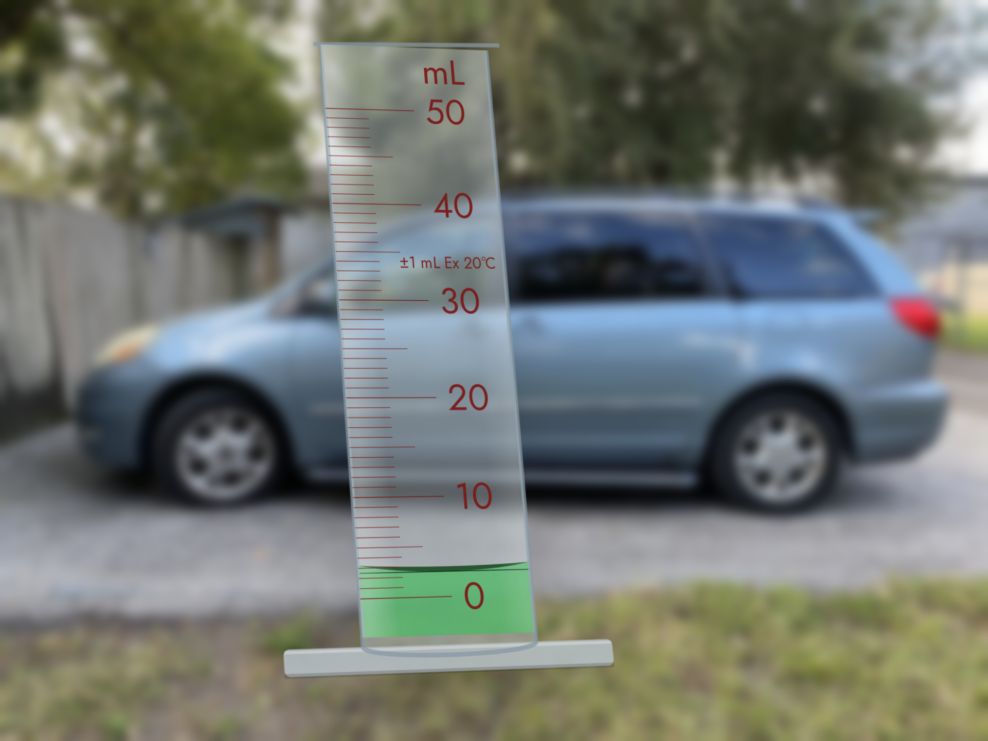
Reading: 2.5; mL
